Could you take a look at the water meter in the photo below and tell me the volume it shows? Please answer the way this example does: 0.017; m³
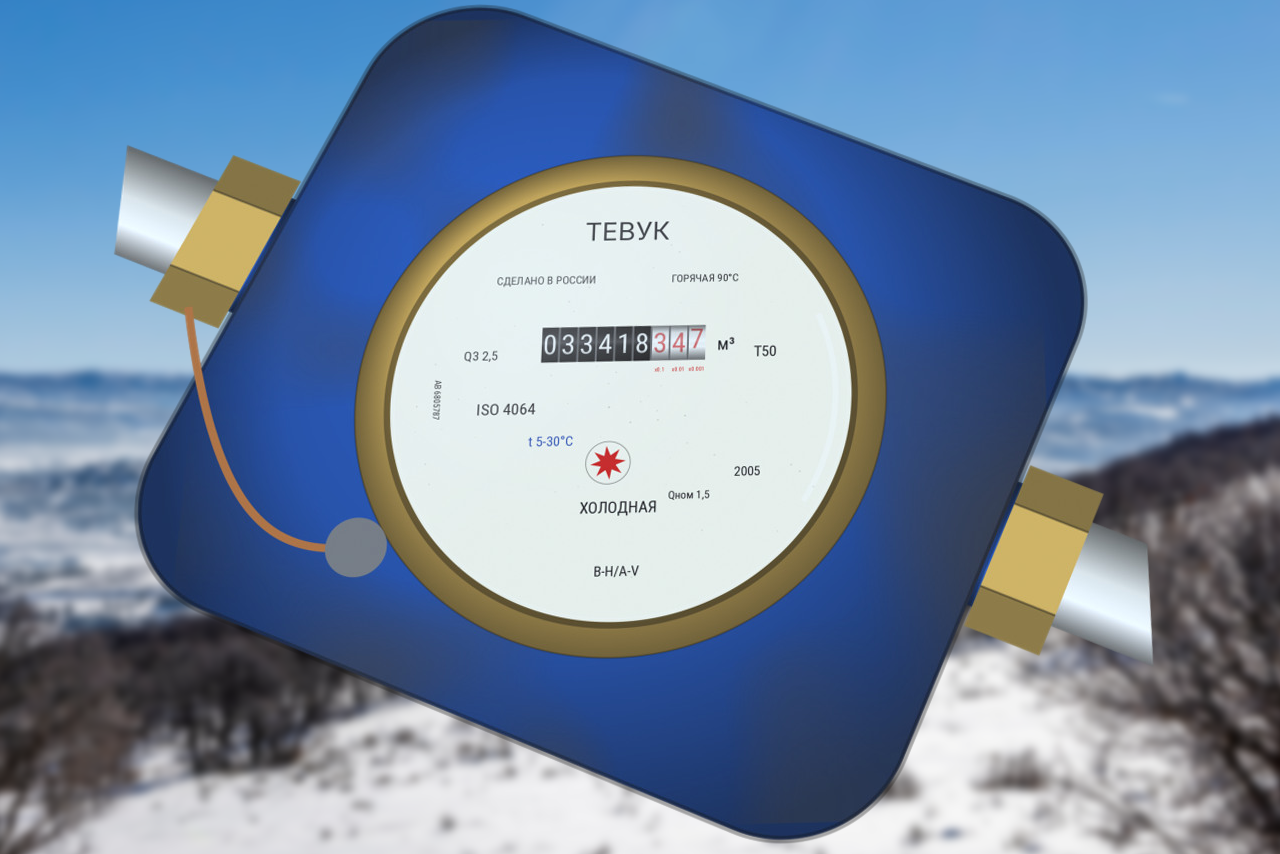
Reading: 33418.347; m³
